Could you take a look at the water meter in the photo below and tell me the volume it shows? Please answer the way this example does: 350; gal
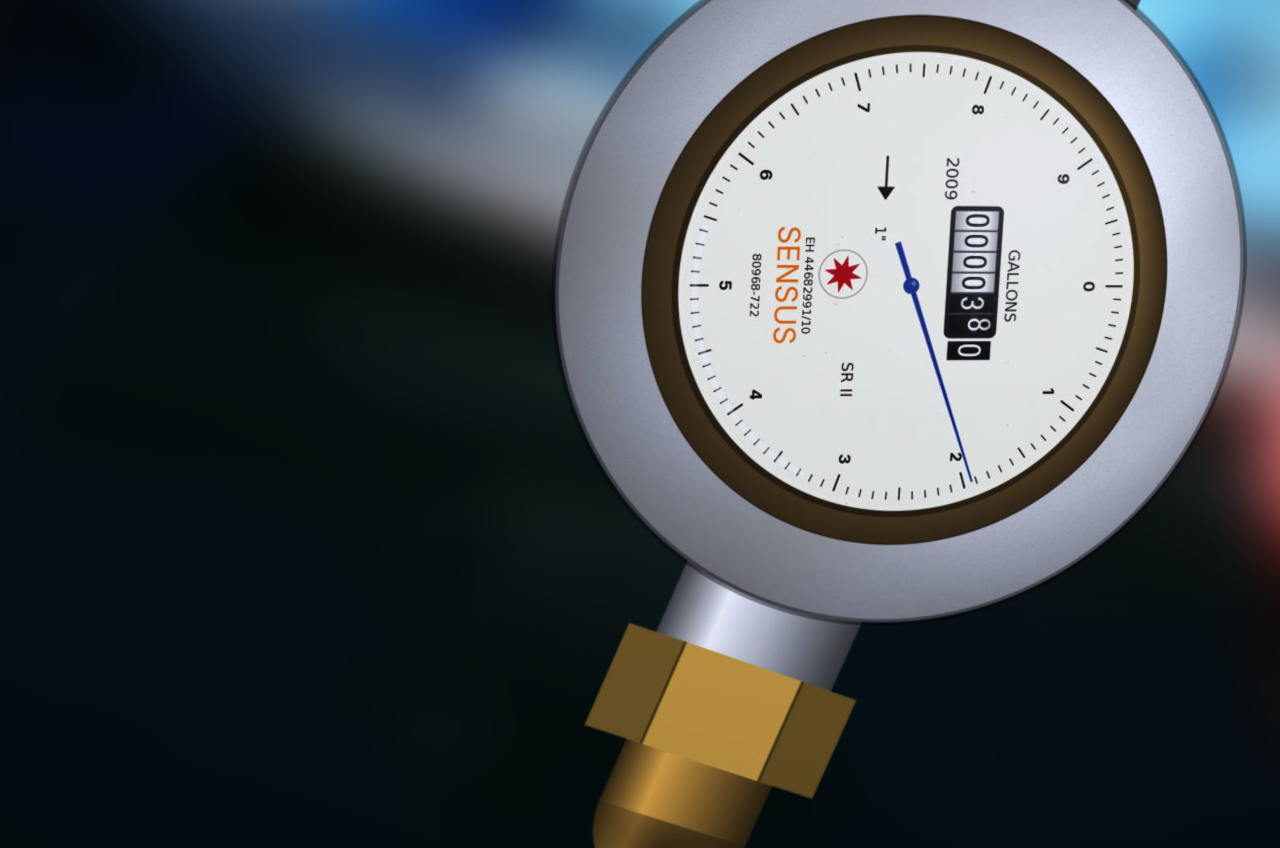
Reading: 381.9; gal
